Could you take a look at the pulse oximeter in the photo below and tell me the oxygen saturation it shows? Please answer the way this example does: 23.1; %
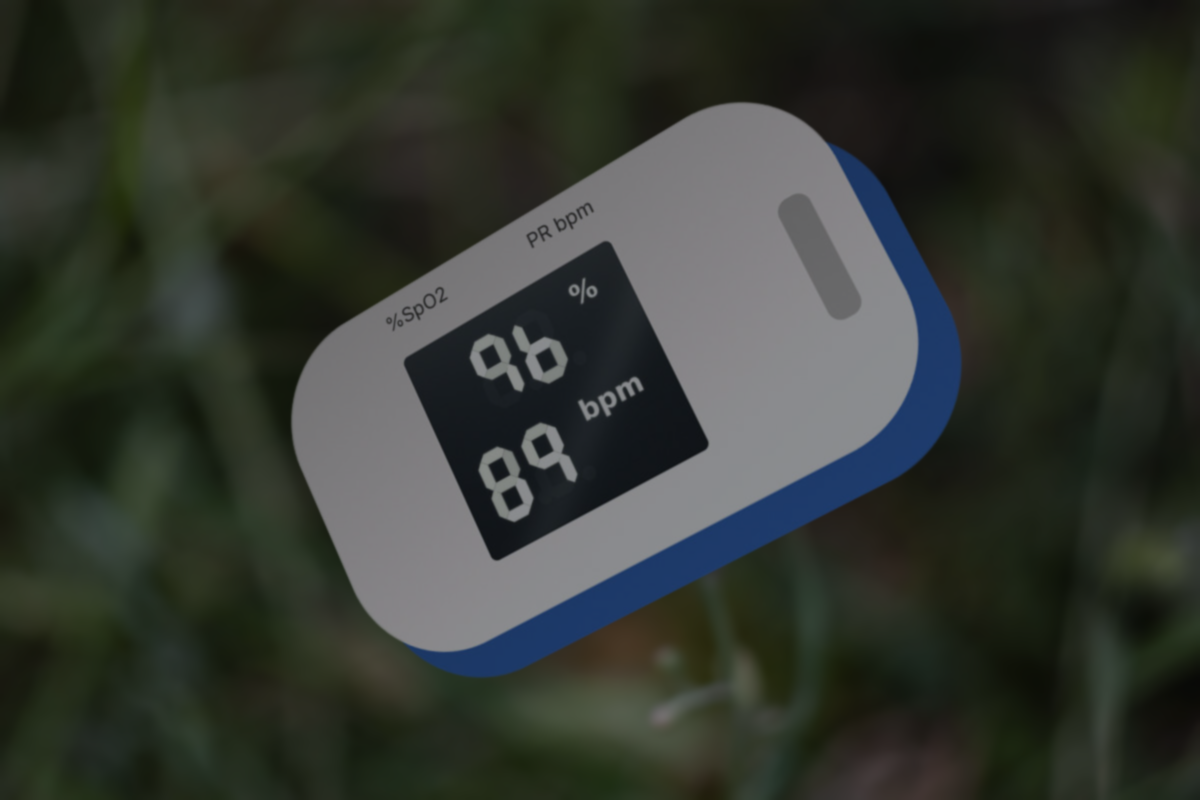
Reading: 96; %
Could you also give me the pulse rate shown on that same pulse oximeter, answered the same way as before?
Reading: 89; bpm
